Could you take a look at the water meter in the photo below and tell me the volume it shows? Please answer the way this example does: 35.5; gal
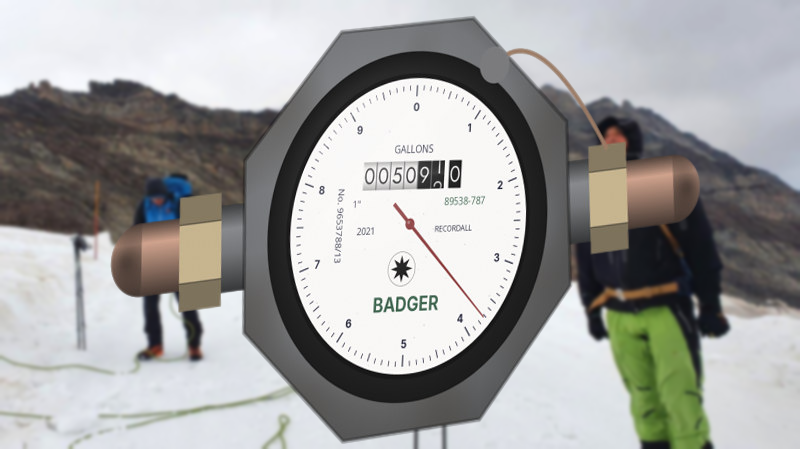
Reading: 50913.7; gal
